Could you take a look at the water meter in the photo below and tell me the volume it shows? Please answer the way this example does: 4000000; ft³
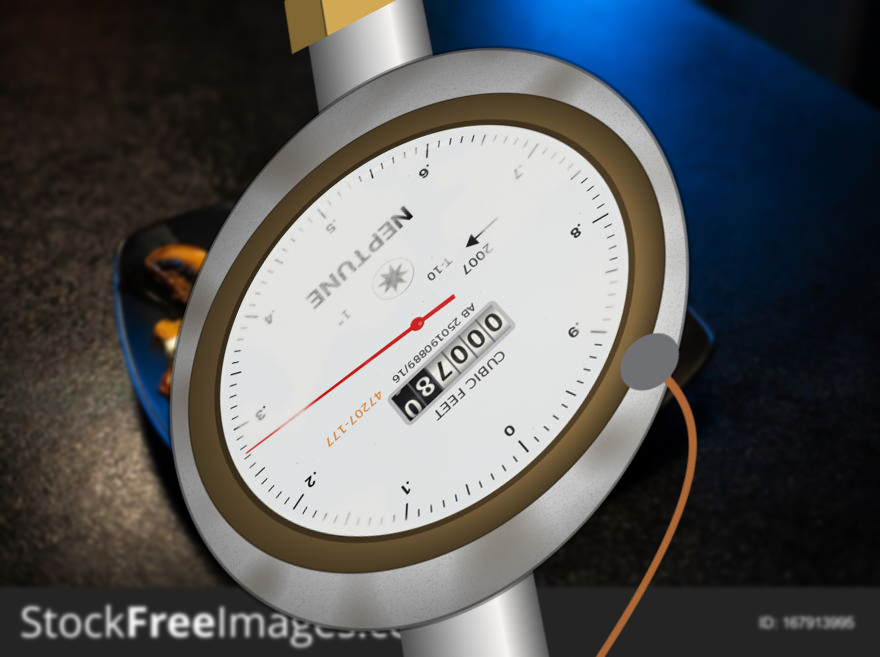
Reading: 780.27; ft³
